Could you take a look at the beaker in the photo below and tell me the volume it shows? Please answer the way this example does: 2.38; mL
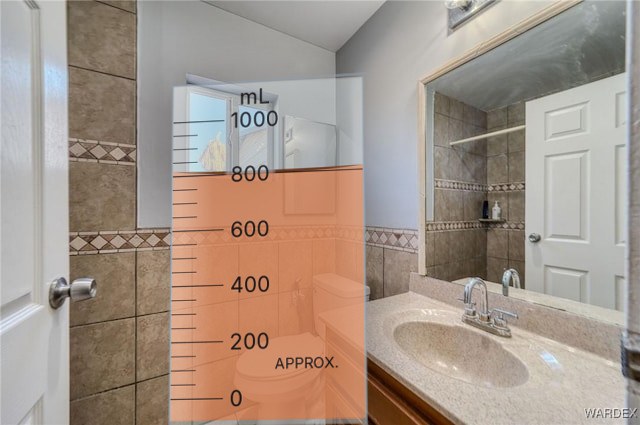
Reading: 800; mL
